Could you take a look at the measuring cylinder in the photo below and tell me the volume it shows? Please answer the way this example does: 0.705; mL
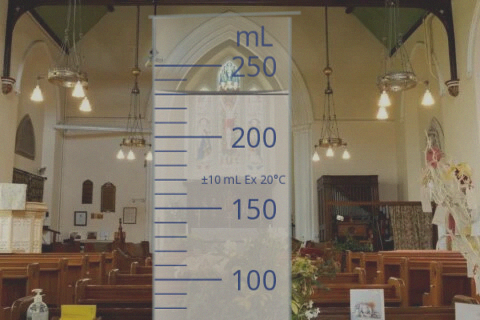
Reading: 230; mL
